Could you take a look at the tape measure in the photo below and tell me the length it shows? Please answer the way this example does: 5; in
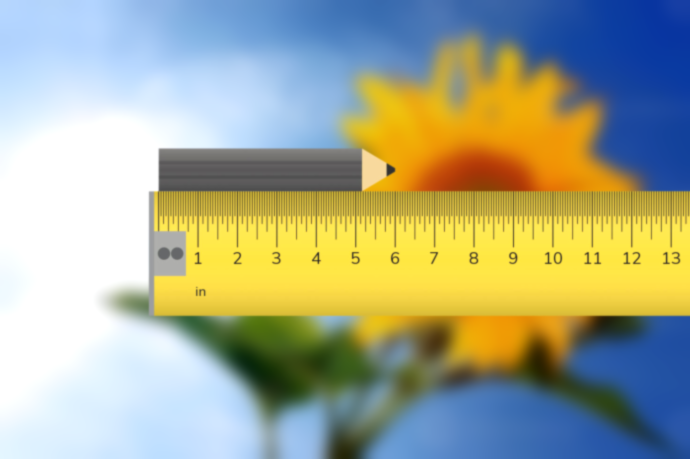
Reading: 6; in
